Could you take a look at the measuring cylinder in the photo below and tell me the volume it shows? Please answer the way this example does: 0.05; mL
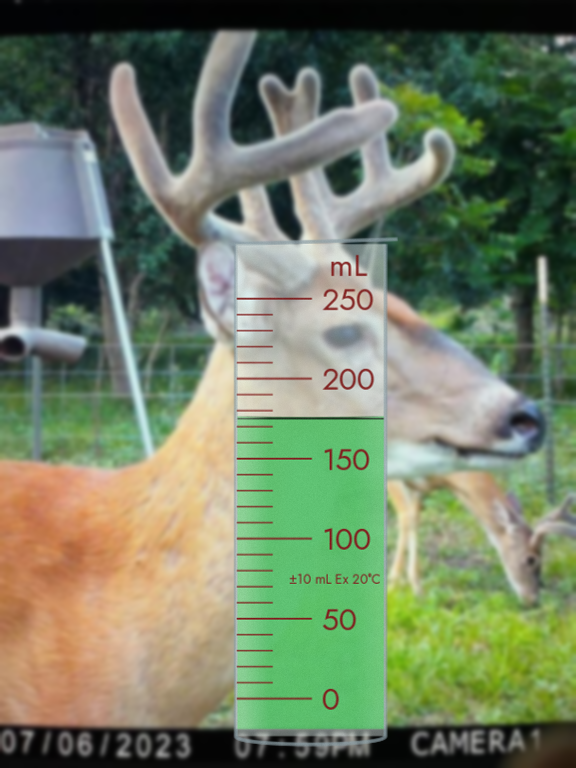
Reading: 175; mL
